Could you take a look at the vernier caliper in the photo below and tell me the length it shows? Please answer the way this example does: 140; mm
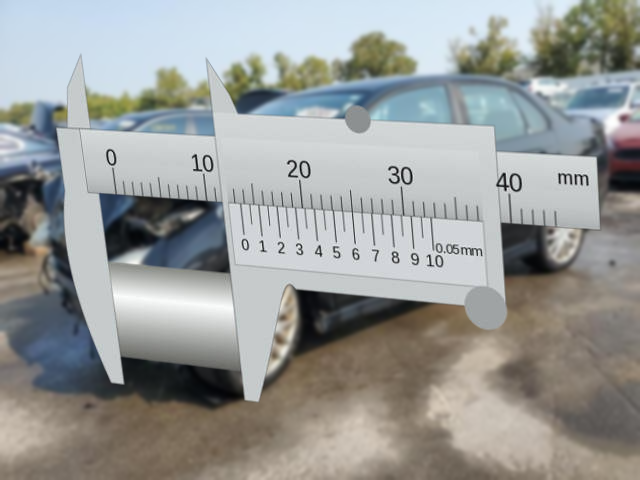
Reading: 13.6; mm
